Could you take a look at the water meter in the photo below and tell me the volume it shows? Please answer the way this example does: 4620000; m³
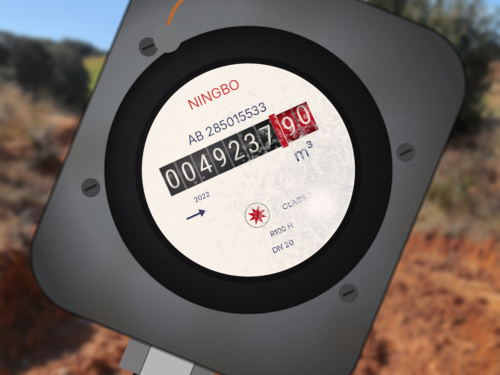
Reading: 49237.90; m³
